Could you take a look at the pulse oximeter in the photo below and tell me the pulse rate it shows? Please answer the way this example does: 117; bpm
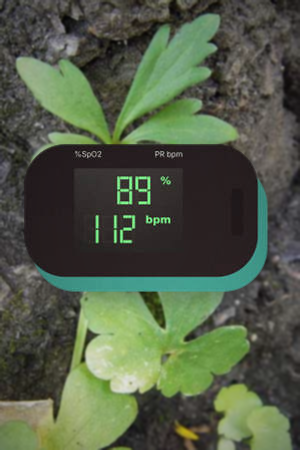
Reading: 112; bpm
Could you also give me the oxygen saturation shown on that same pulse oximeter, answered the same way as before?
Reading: 89; %
